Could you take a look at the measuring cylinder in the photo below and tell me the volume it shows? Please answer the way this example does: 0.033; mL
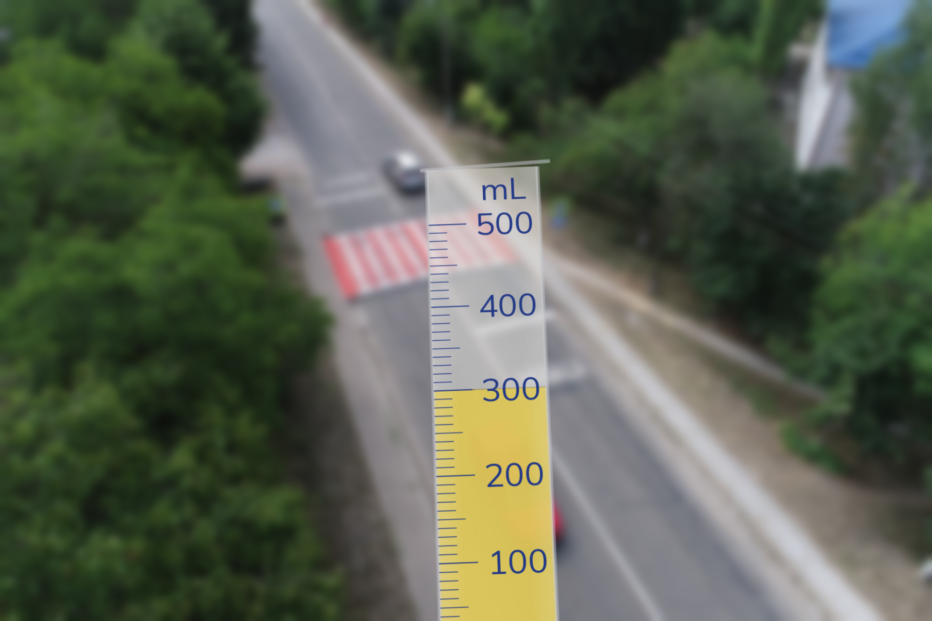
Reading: 300; mL
